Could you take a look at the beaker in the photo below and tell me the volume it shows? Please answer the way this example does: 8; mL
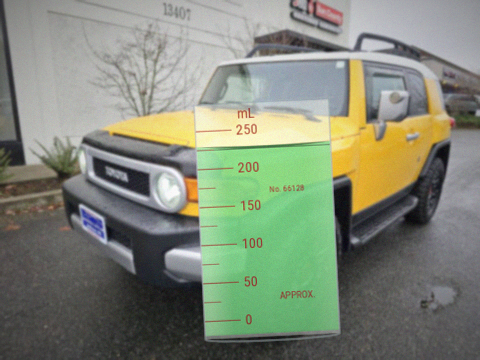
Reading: 225; mL
